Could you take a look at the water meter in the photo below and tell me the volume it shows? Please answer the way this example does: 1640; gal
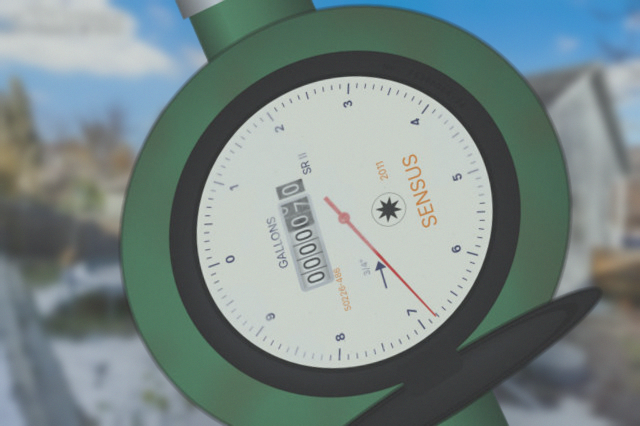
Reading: 66.8; gal
